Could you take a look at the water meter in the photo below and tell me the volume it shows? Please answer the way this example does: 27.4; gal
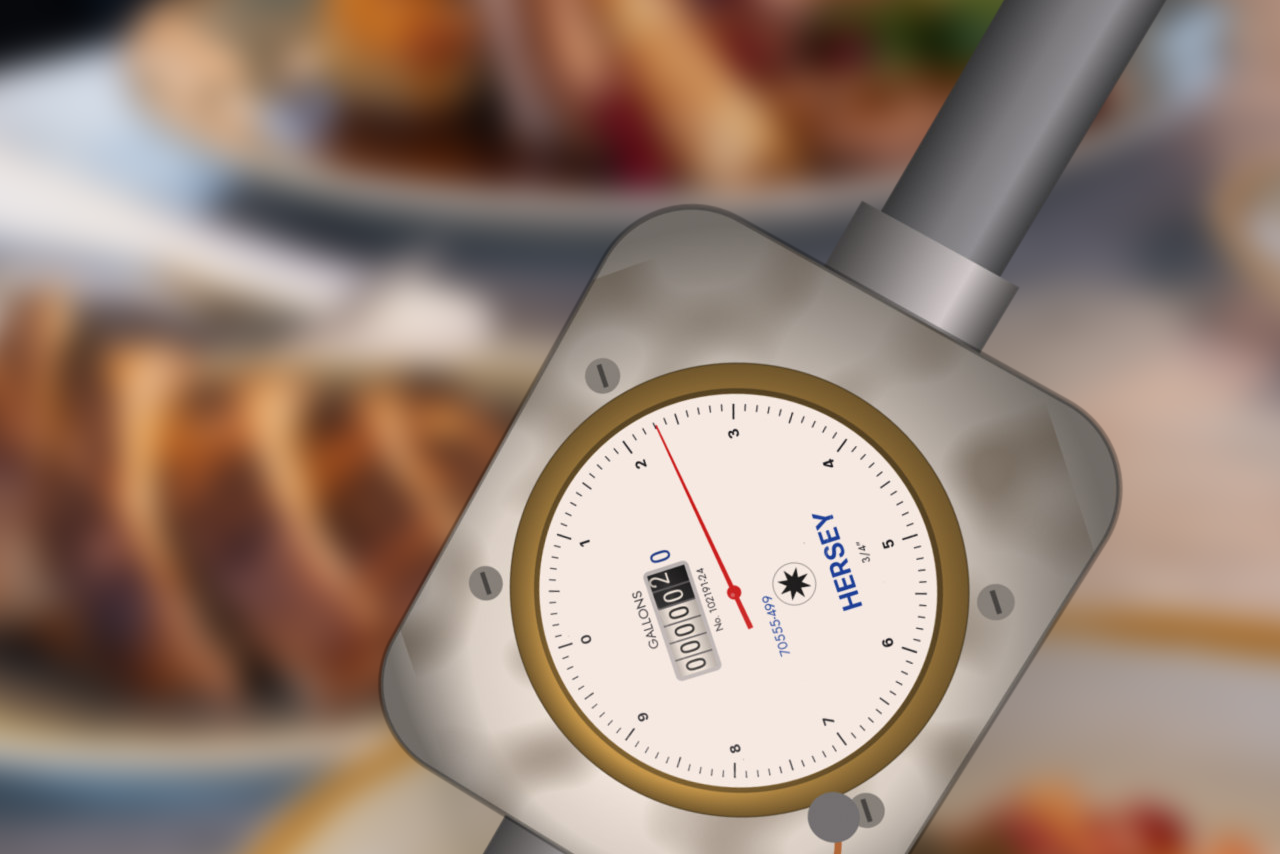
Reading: 22.3; gal
